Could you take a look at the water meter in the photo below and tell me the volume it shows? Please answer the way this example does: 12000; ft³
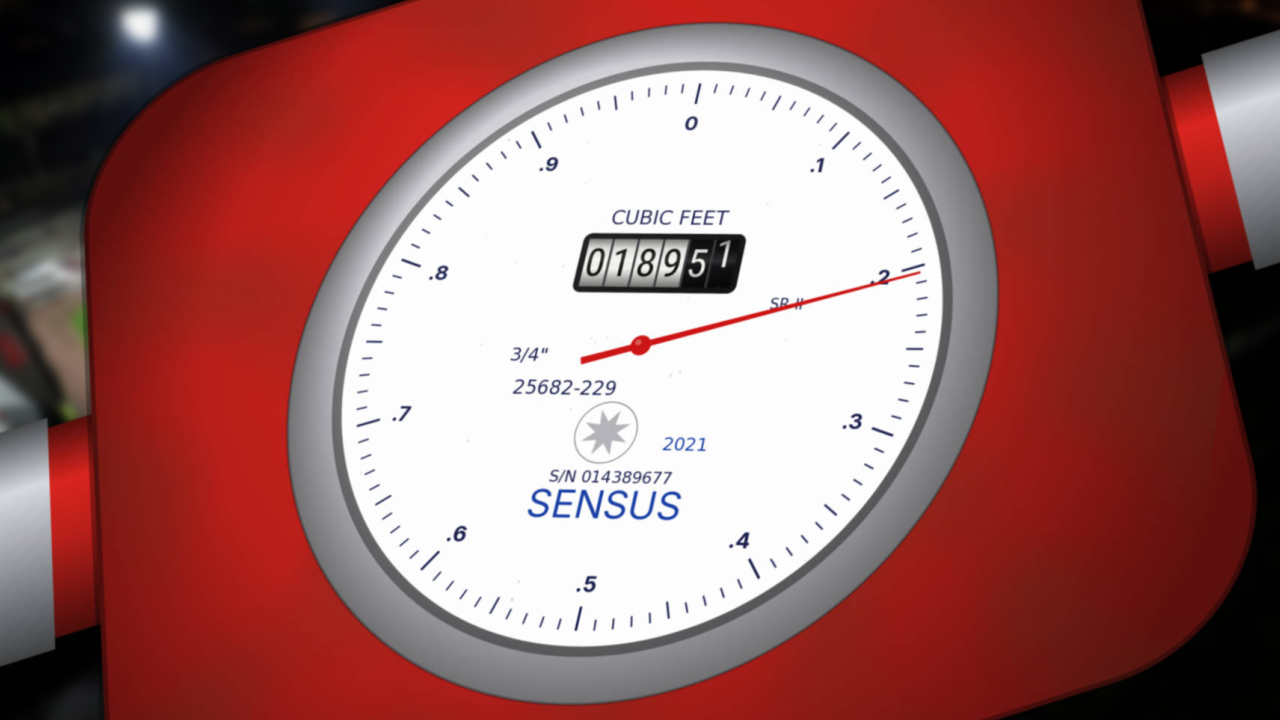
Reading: 18951.20; ft³
